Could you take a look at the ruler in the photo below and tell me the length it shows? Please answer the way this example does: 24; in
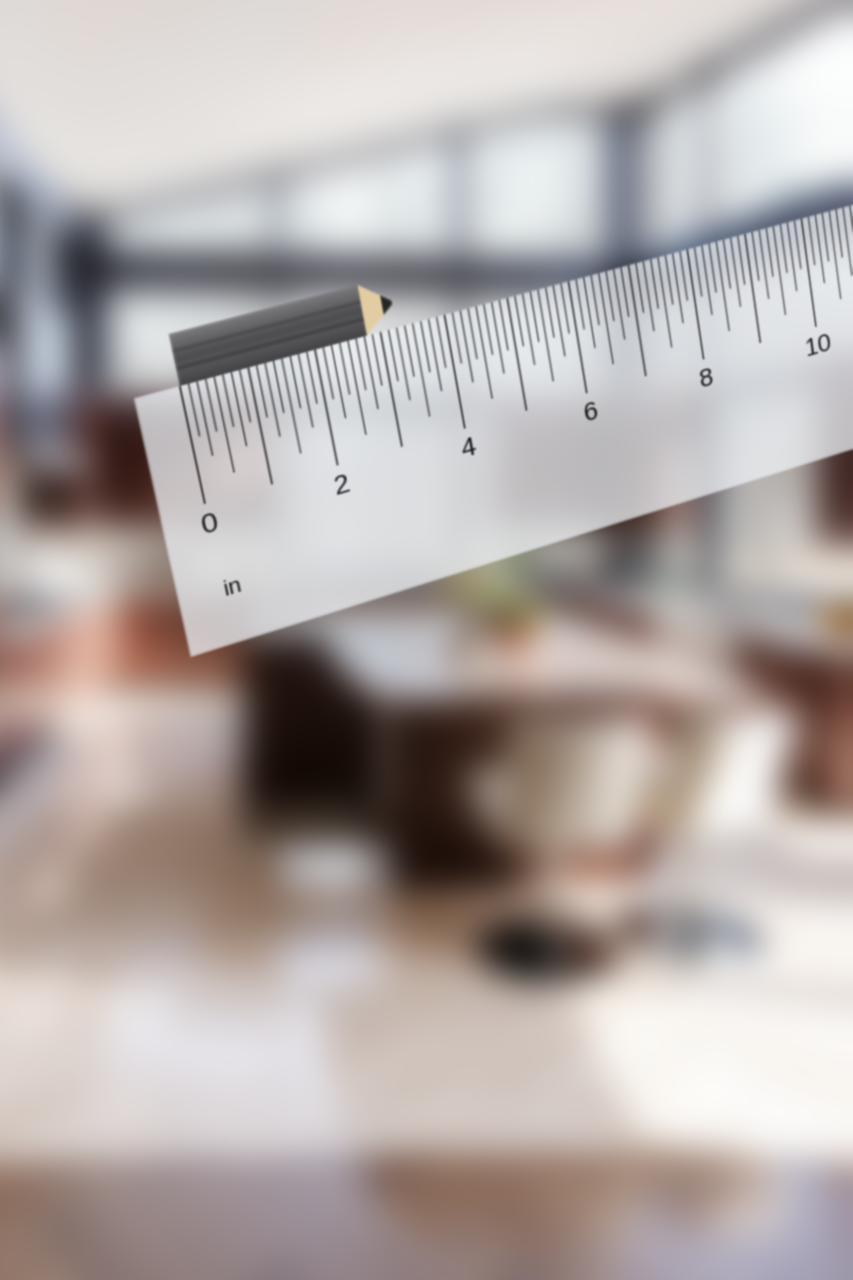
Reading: 3.25; in
